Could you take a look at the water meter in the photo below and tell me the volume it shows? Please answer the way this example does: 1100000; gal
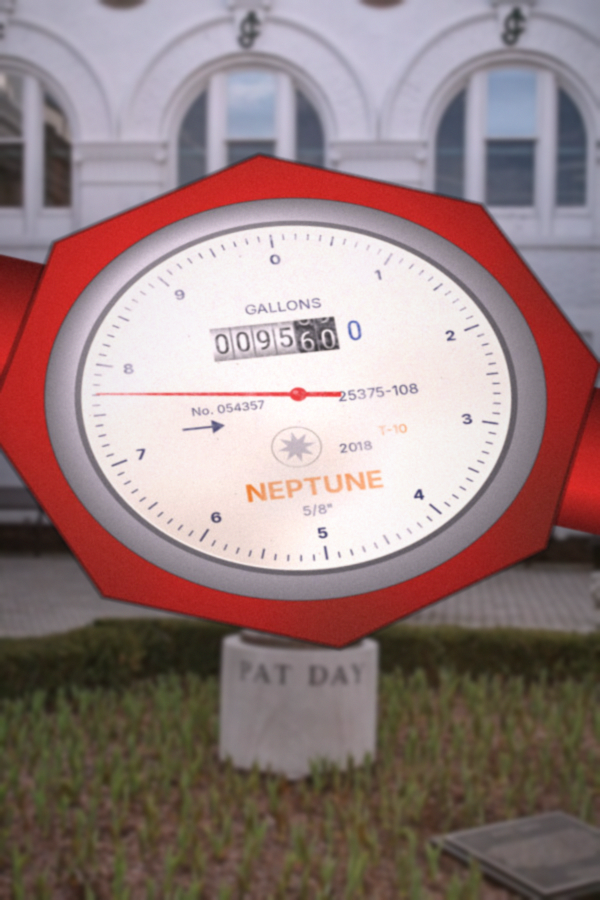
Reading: 95597.7; gal
